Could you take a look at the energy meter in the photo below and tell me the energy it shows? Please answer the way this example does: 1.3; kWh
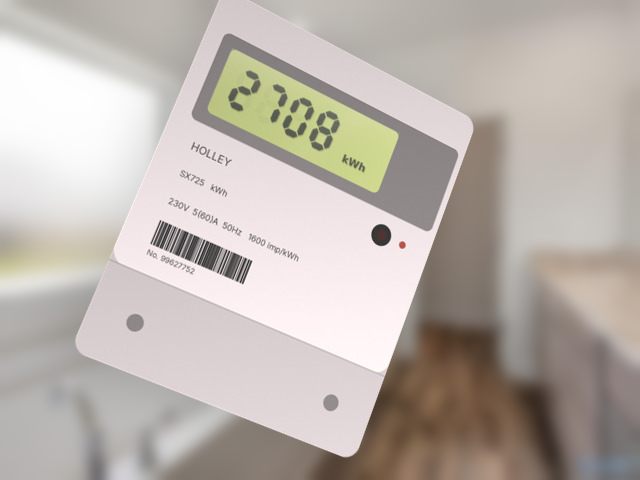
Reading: 2708; kWh
